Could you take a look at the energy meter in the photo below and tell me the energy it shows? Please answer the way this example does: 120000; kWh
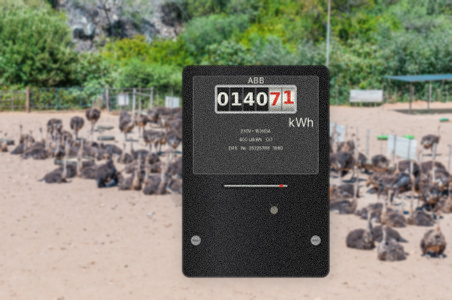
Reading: 140.71; kWh
